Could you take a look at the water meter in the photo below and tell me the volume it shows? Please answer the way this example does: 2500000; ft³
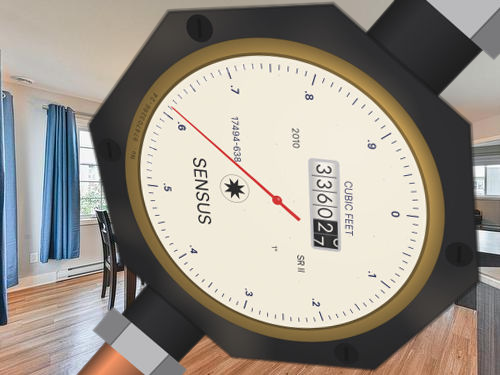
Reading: 336026.61; ft³
